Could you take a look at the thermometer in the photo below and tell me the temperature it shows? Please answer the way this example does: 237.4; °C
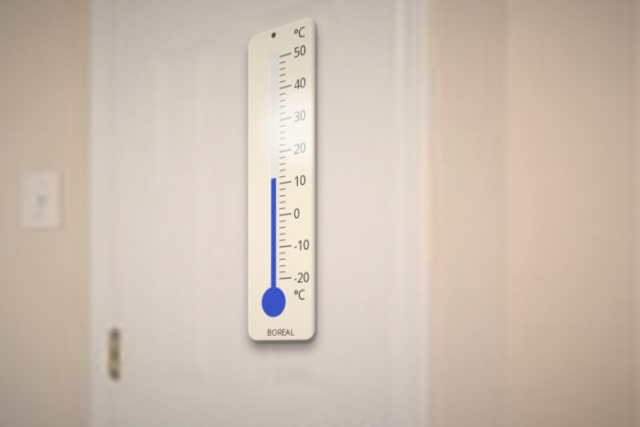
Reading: 12; °C
